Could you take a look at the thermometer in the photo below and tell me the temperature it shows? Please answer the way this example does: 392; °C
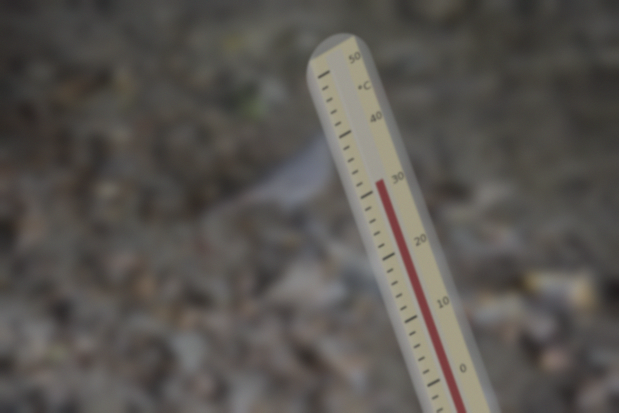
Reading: 31; °C
